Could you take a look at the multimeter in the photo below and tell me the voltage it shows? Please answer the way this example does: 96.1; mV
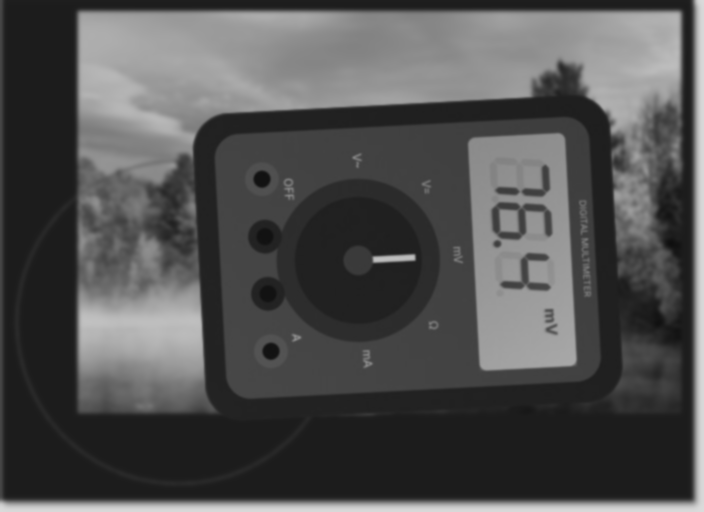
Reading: 76.4; mV
